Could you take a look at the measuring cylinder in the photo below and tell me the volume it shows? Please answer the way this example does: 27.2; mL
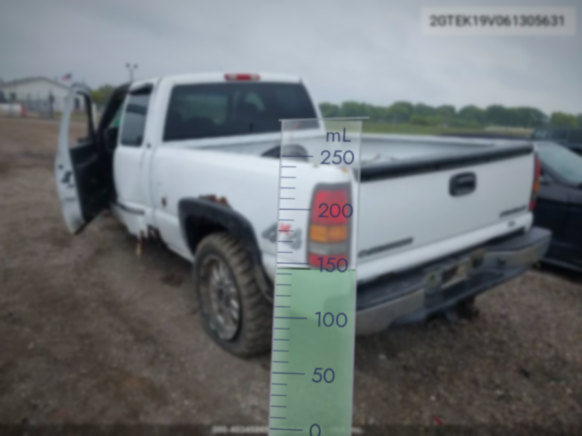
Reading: 145; mL
